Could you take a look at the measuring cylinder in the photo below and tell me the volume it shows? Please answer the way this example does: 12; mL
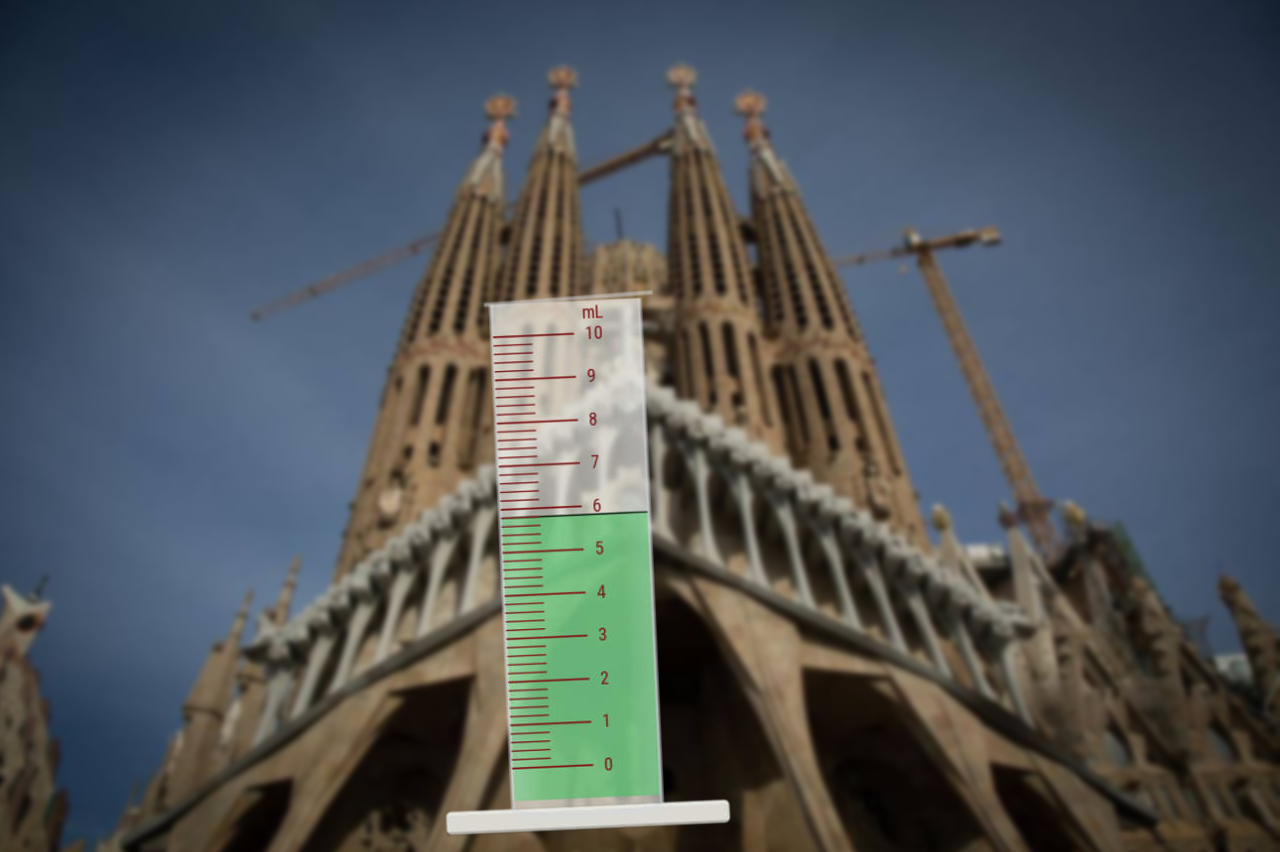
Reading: 5.8; mL
